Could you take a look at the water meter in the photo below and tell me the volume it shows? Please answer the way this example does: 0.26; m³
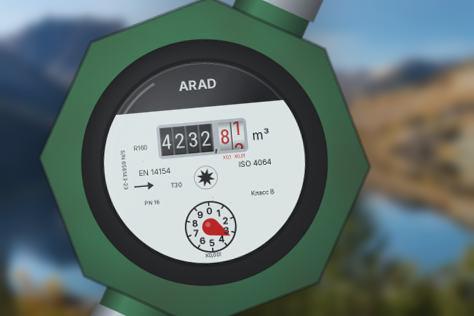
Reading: 4232.813; m³
